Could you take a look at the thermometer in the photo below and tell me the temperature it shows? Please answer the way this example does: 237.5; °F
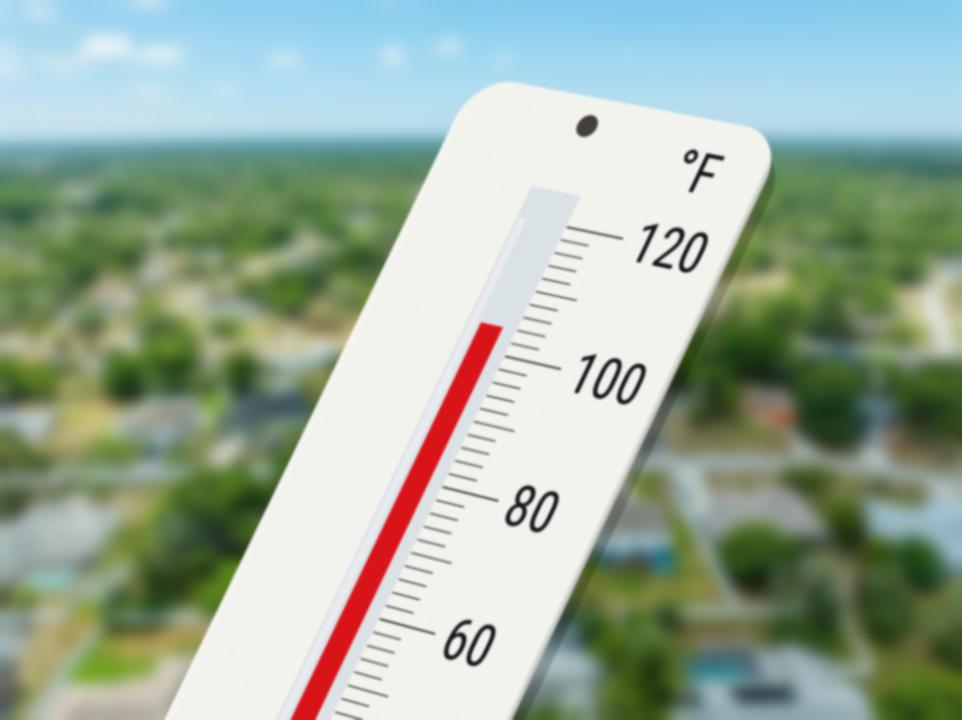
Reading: 104; °F
